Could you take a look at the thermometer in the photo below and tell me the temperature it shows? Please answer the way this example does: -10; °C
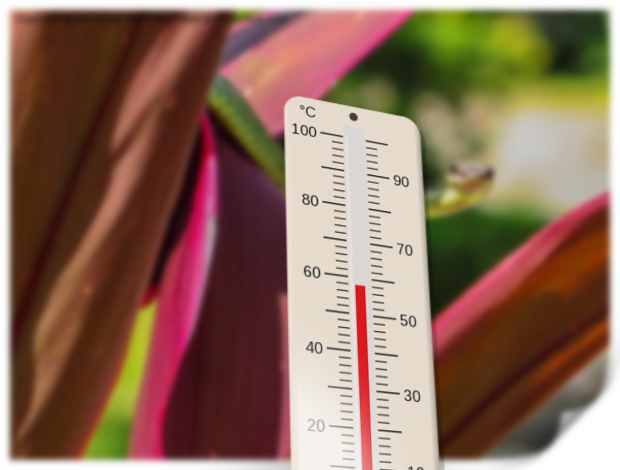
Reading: 58; °C
